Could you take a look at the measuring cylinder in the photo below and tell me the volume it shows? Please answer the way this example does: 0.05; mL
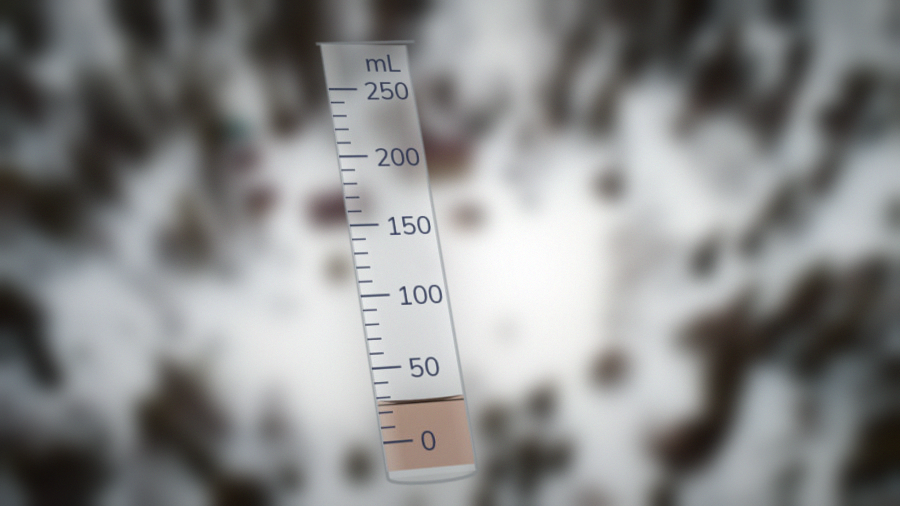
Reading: 25; mL
